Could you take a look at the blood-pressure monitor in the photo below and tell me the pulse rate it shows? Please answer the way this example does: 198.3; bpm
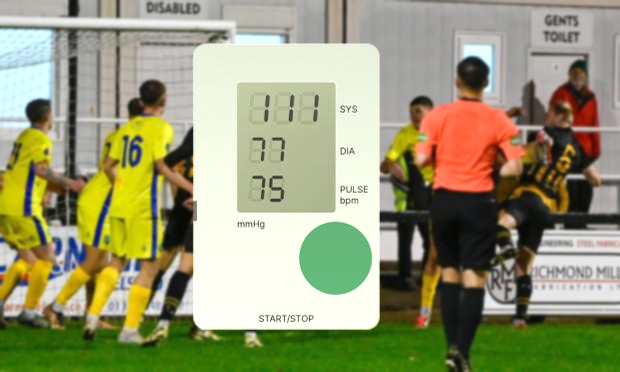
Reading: 75; bpm
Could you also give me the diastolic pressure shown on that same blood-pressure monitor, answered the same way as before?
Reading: 77; mmHg
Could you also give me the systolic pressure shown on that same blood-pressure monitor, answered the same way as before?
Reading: 111; mmHg
